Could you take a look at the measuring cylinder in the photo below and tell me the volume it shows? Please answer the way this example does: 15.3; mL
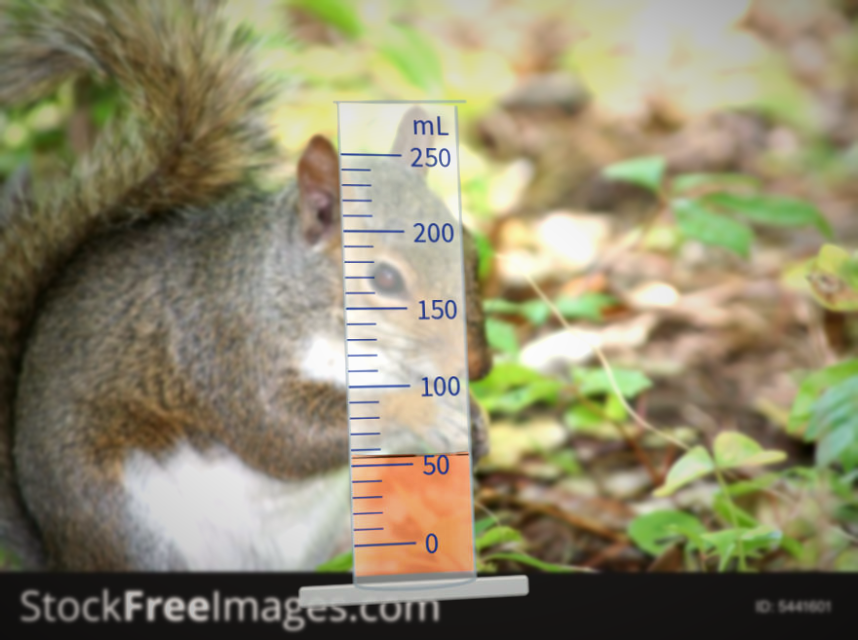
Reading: 55; mL
